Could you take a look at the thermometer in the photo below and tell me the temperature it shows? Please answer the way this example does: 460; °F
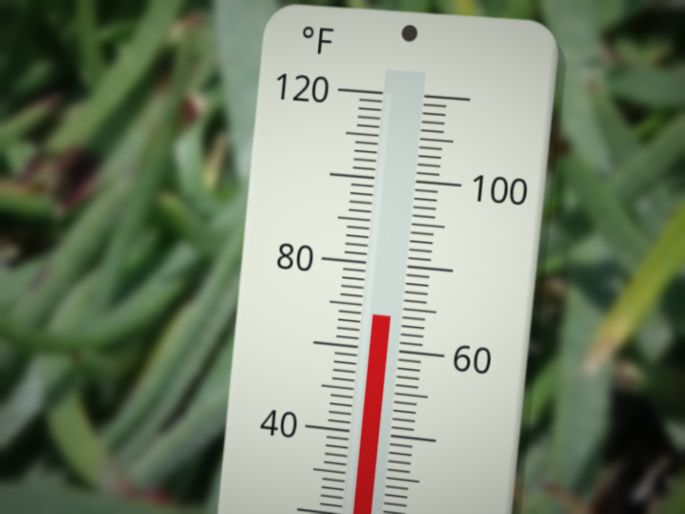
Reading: 68; °F
